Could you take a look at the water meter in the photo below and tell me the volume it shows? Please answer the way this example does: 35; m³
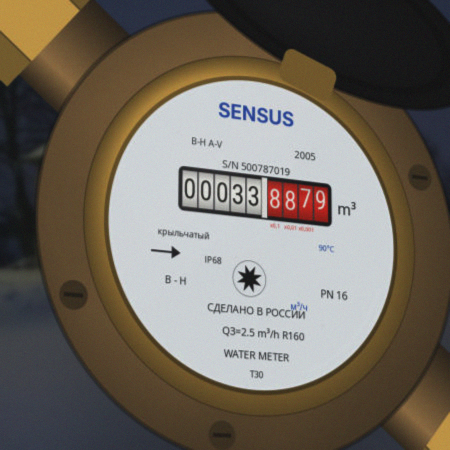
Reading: 33.8879; m³
